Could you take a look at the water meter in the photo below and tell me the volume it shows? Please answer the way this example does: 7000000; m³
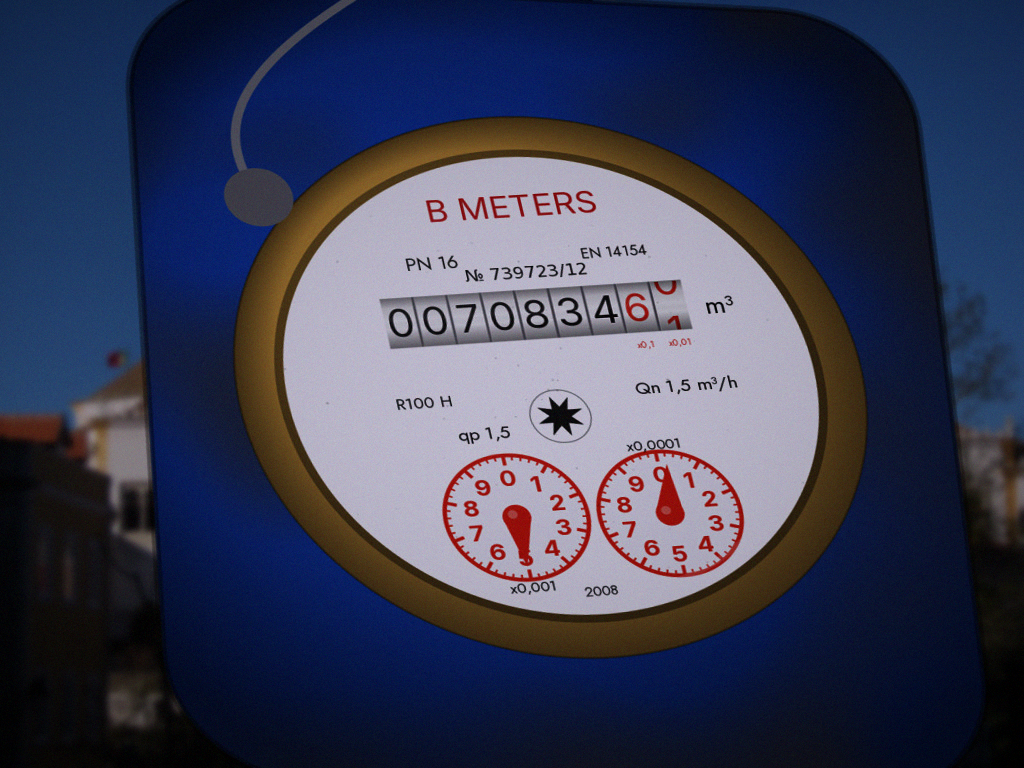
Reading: 70834.6050; m³
